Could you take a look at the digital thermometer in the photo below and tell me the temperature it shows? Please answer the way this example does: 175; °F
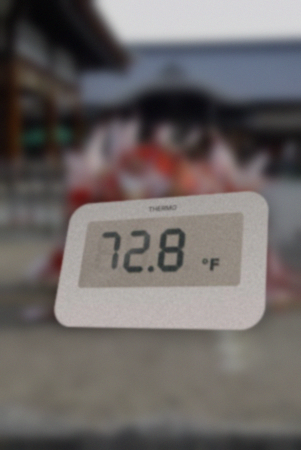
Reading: 72.8; °F
